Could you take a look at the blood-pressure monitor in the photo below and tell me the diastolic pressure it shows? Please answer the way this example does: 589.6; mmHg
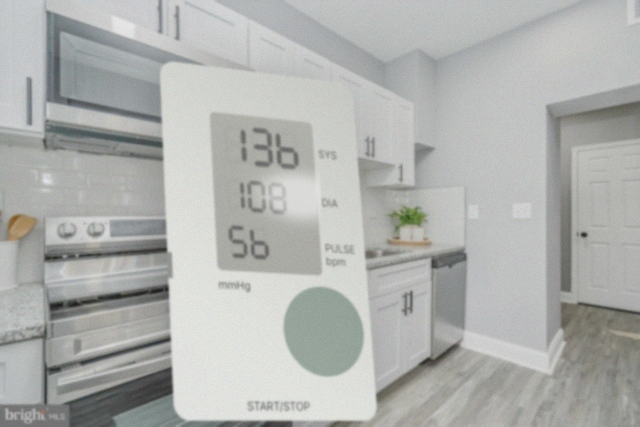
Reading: 108; mmHg
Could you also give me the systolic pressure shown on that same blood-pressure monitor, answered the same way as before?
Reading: 136; mmHg
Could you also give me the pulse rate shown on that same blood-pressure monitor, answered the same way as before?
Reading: 56; bpm
